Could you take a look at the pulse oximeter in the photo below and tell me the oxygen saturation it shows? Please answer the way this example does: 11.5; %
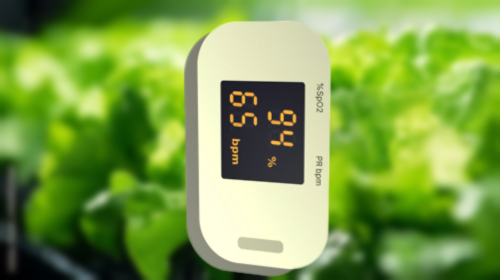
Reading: 94; %
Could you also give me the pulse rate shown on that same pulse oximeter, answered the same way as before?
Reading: 65; bpm
